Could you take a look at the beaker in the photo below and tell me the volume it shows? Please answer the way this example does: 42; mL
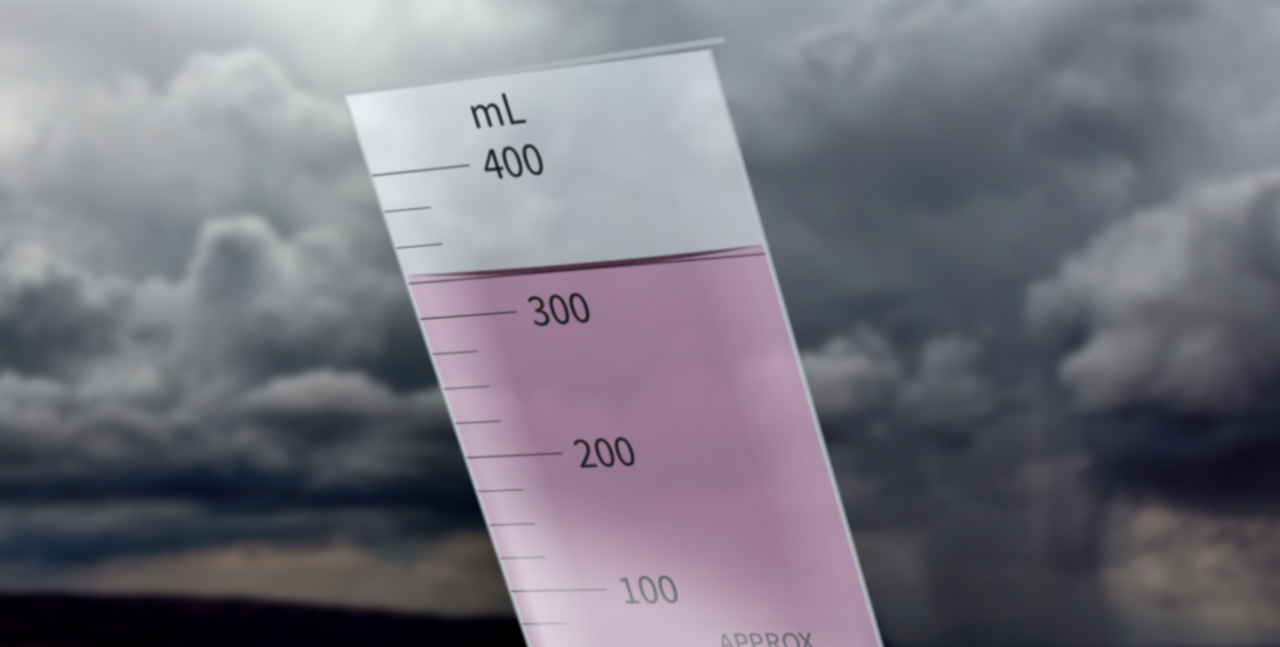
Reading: 325; mL
